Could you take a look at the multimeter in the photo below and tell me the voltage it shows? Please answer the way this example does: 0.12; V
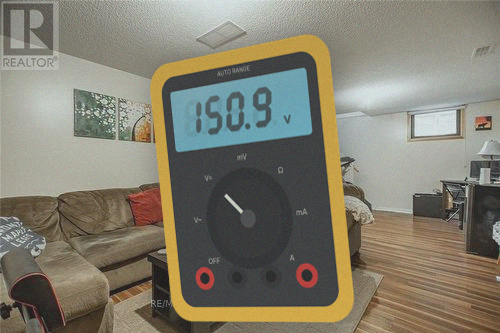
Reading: 150.9; V
